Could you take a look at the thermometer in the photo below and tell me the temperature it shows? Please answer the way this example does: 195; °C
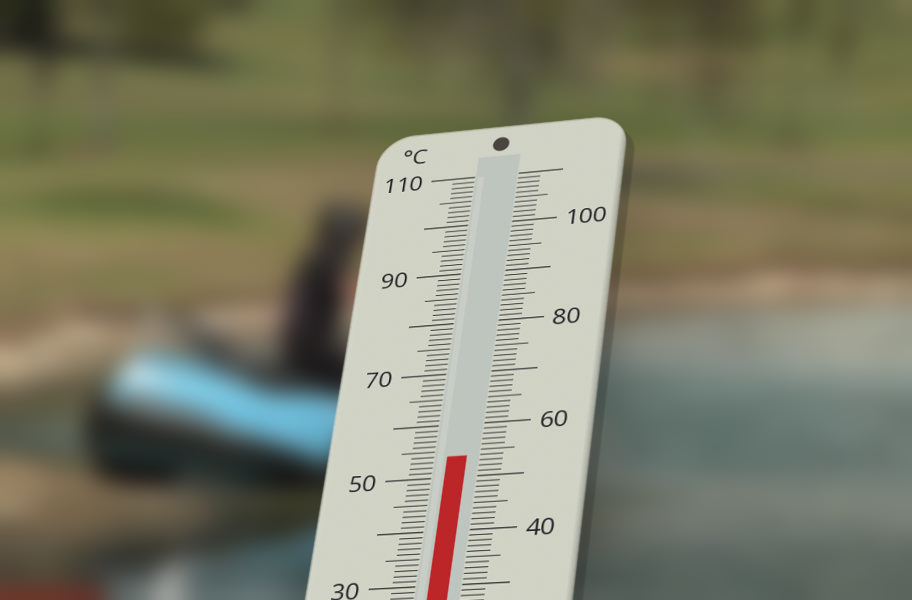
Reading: 54; °C
